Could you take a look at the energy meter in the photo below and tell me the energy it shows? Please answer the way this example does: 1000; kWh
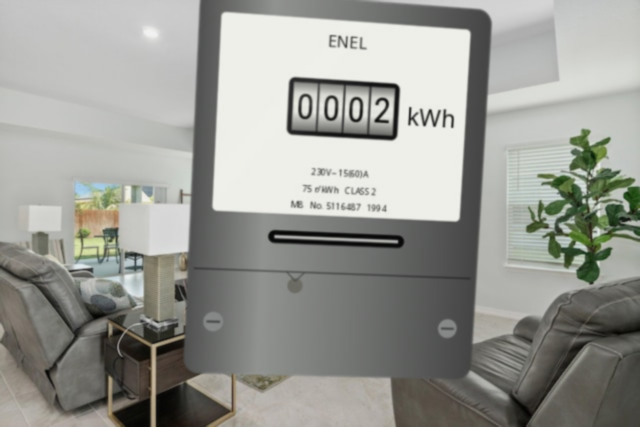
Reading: 2; kWh
